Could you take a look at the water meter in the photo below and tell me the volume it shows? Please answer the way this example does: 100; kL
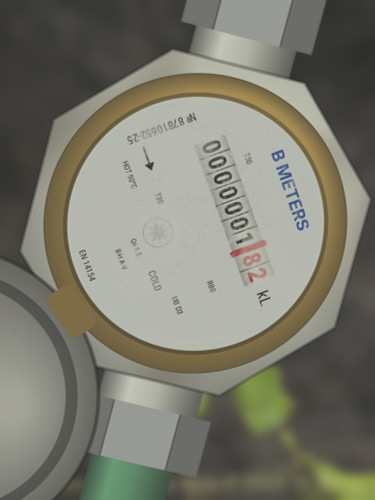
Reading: 1.82; kL
